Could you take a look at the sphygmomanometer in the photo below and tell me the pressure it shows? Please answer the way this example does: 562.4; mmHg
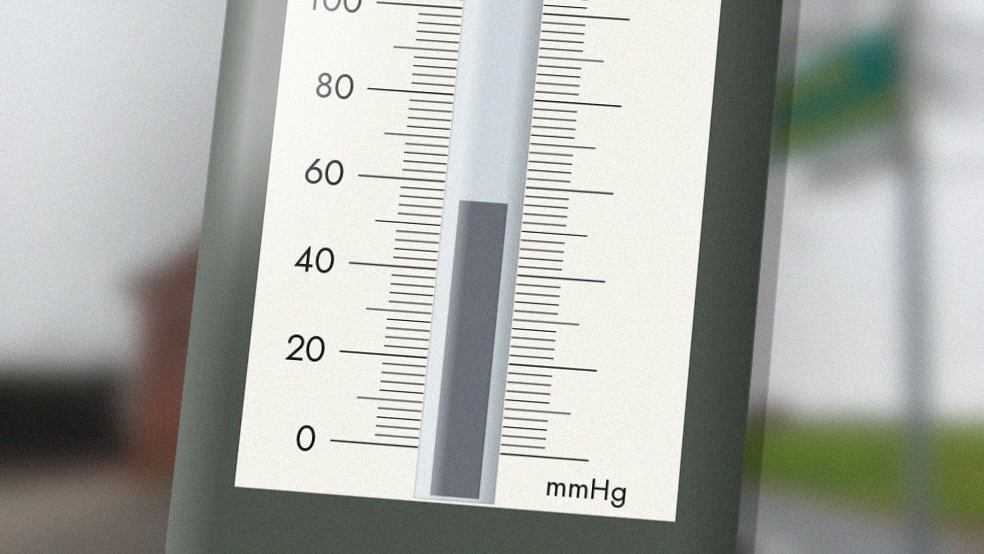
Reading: 56; mmHg
